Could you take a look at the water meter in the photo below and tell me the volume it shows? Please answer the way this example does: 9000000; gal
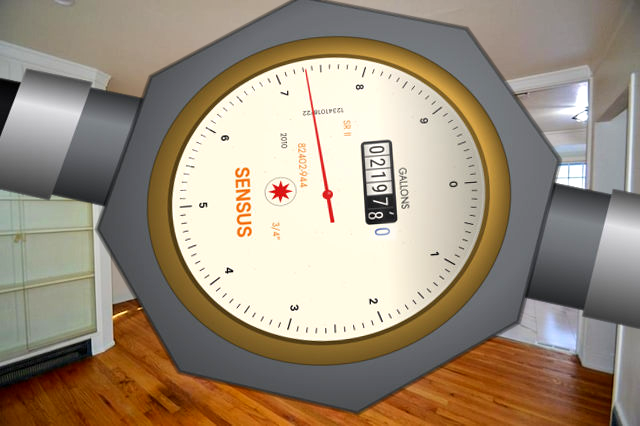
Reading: 219777.3; gal
